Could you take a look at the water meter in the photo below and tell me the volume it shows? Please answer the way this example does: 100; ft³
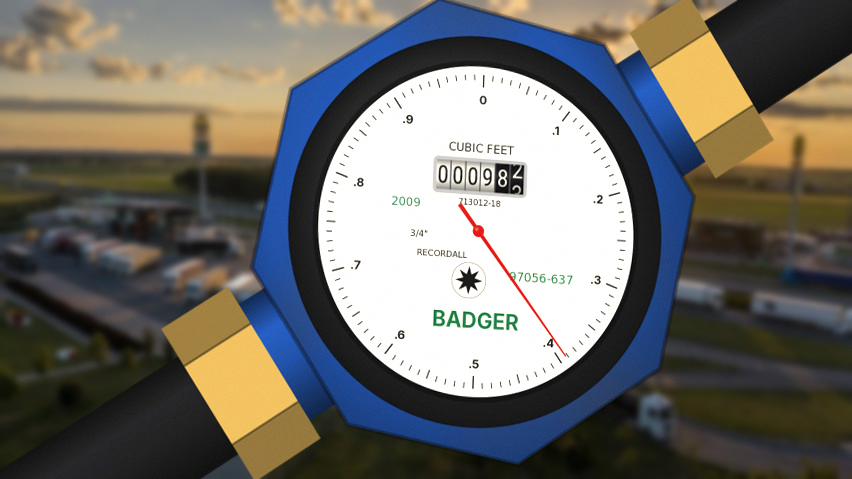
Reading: 982.39; ft³
